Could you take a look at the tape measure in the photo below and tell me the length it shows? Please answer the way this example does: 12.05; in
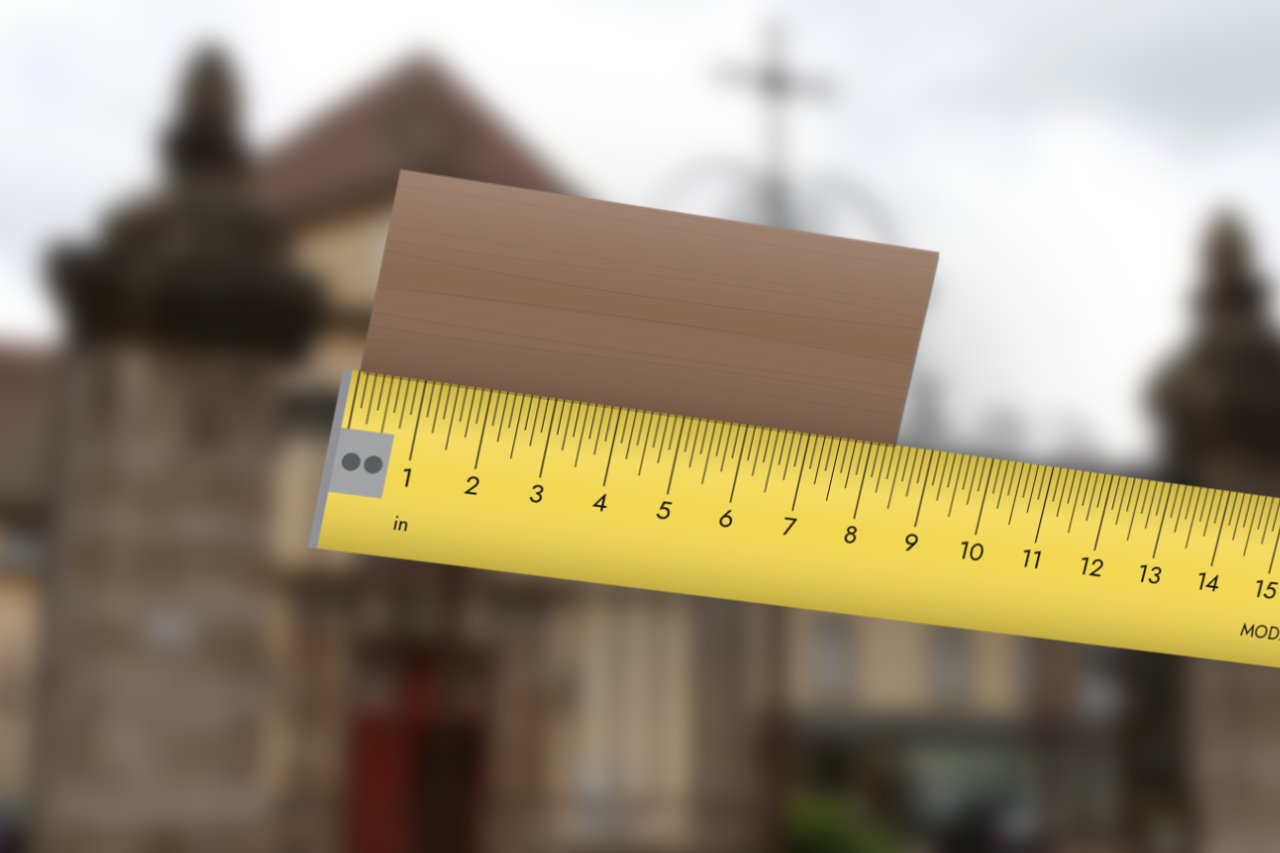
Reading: 8.375; in
